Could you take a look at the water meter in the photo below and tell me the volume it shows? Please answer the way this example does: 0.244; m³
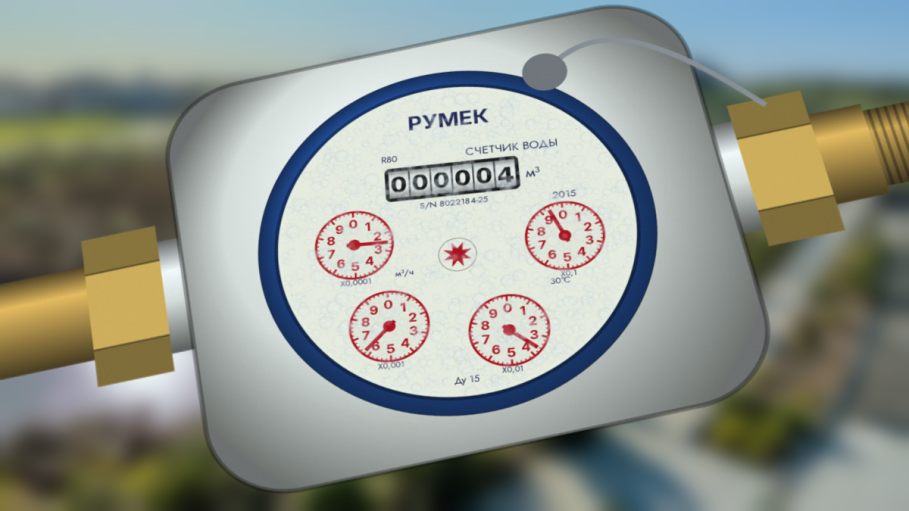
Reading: 3.9362; m³
